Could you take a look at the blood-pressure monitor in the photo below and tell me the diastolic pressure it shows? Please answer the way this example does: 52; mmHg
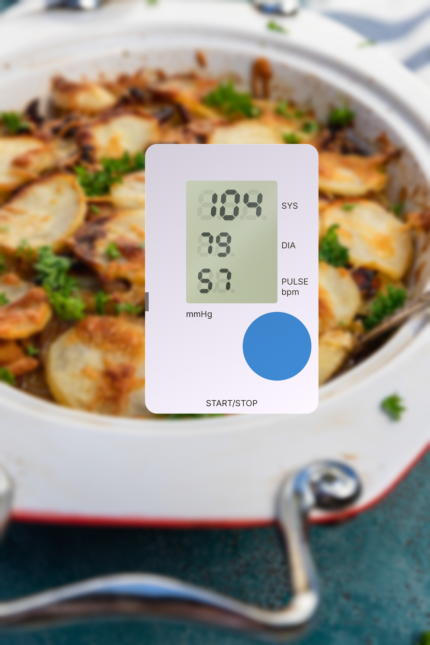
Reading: 79; mmHg
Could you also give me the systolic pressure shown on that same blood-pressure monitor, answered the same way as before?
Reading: 104; mmHg
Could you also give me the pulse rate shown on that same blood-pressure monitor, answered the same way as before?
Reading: 57; bpm
